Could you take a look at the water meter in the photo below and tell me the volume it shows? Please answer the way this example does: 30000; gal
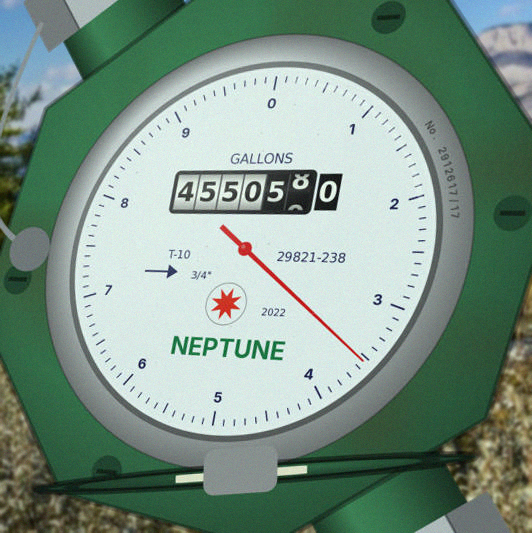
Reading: 4550583.5; gal
